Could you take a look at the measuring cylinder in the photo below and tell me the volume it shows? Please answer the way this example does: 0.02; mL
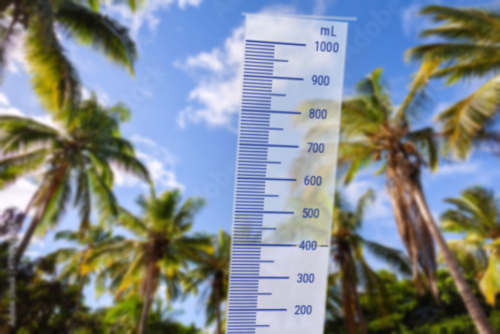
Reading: 400; mL
